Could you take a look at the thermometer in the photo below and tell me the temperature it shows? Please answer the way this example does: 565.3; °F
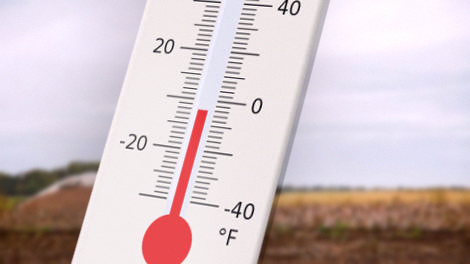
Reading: -4; °F
